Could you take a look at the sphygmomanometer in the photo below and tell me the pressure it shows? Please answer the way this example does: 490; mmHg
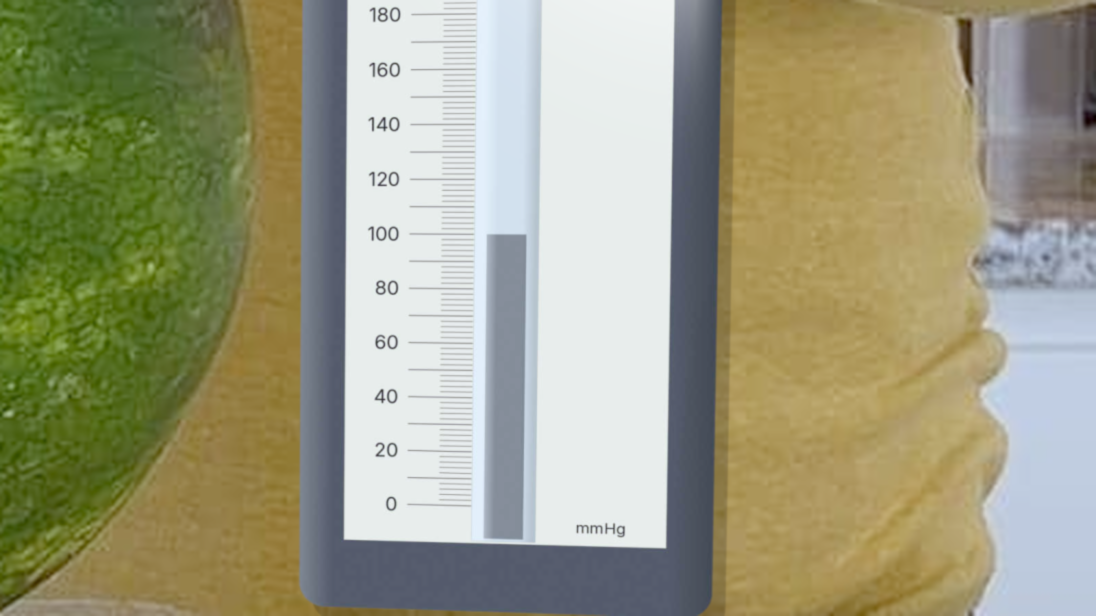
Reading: 100; mmHg
